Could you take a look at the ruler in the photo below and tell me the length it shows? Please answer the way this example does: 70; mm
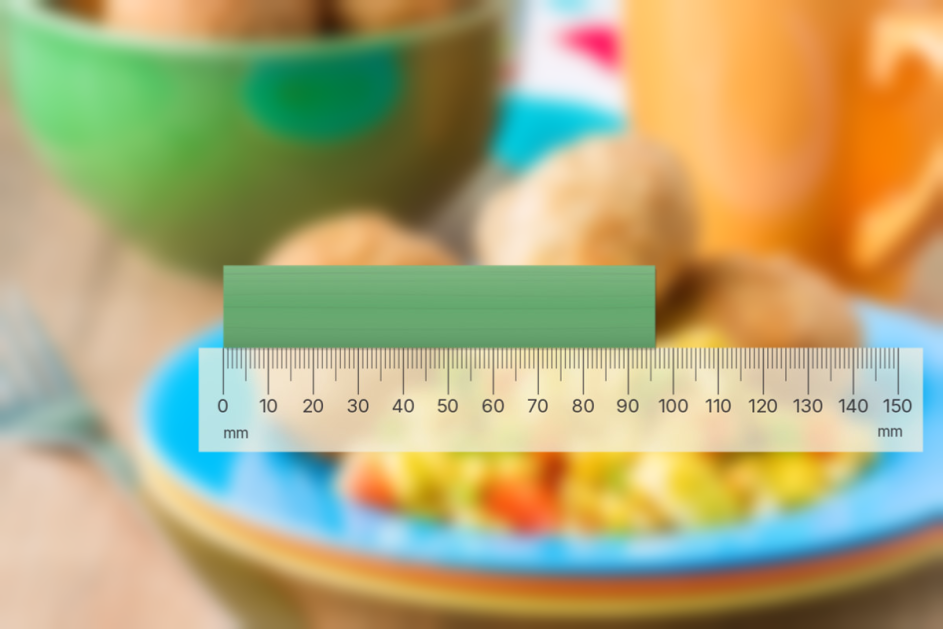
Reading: 96; mm
